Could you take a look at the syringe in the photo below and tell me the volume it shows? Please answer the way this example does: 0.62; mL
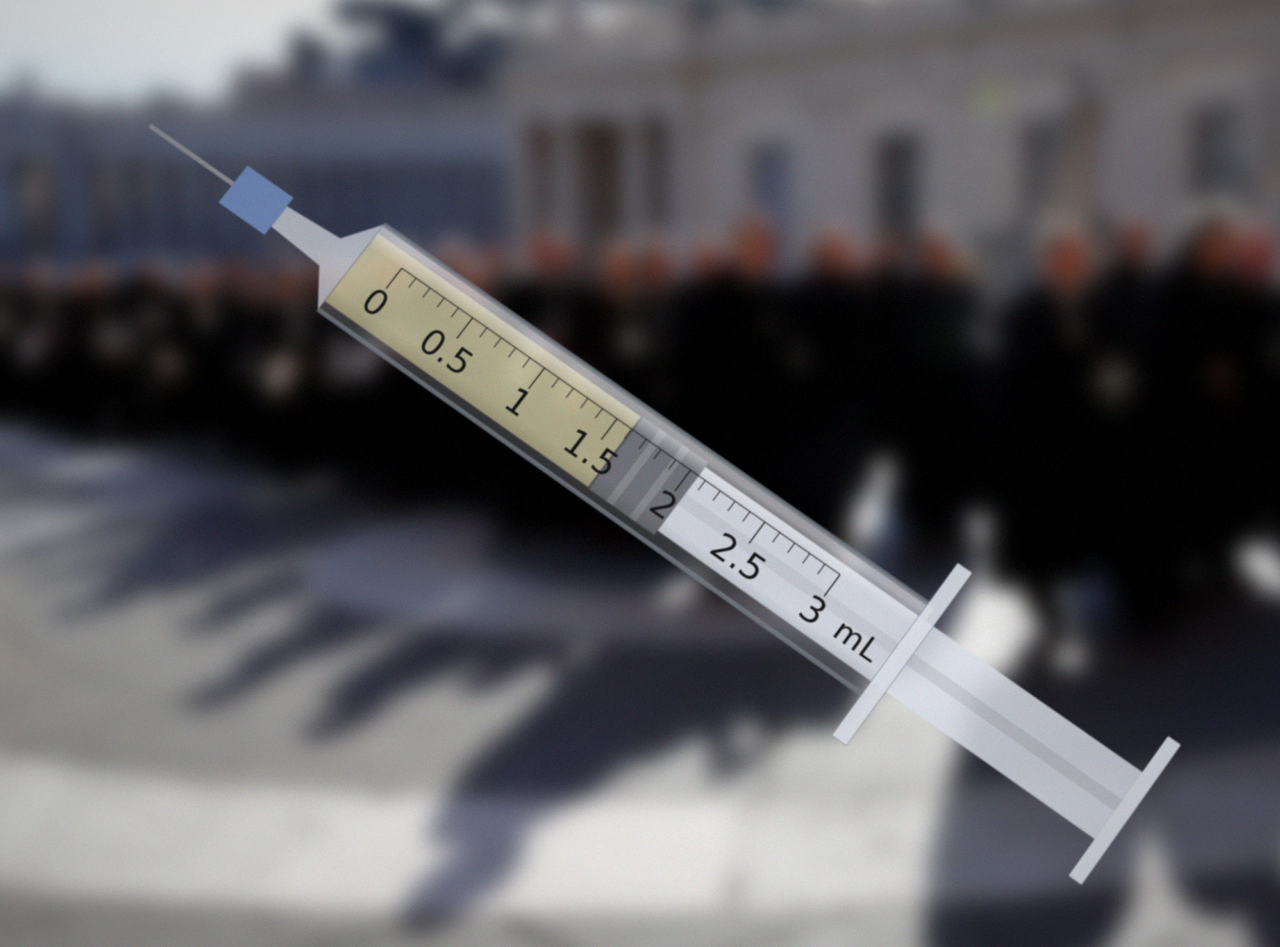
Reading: 1.6; mL
